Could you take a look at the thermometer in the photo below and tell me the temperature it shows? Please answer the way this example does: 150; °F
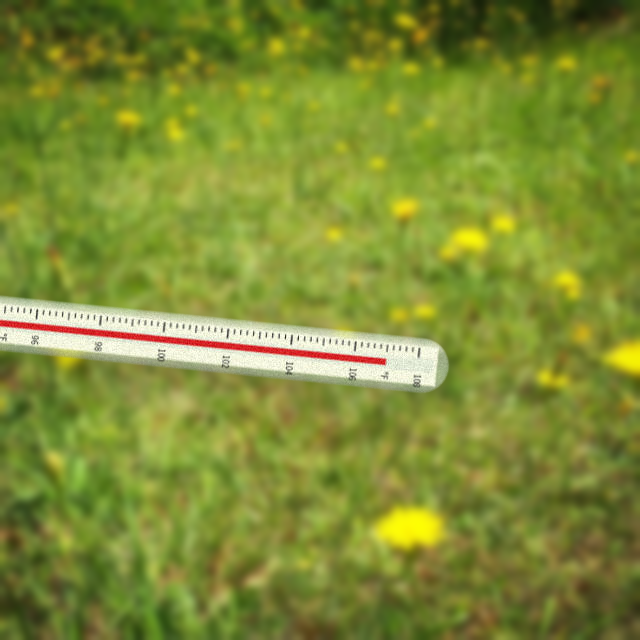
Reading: 107; °F
